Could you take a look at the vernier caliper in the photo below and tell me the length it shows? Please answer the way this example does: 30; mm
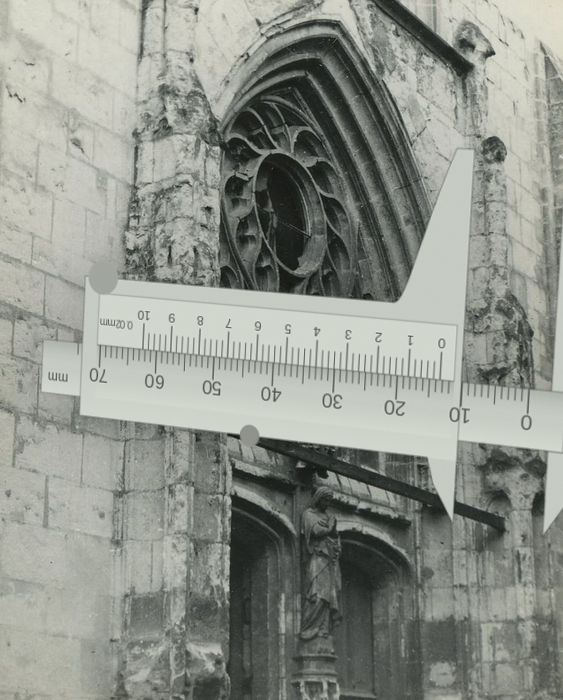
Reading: 13.4; mm
